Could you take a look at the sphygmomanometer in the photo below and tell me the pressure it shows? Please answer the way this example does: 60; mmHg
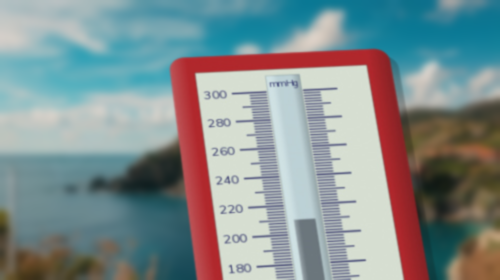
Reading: 210; mmHg
